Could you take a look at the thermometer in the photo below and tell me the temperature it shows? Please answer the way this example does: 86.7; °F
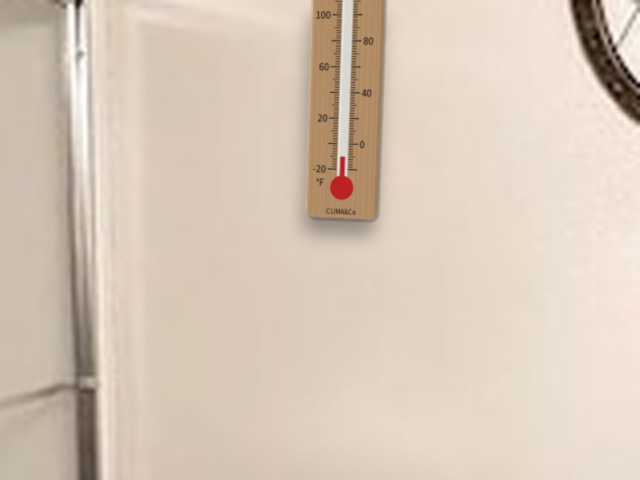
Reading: -10; °F
